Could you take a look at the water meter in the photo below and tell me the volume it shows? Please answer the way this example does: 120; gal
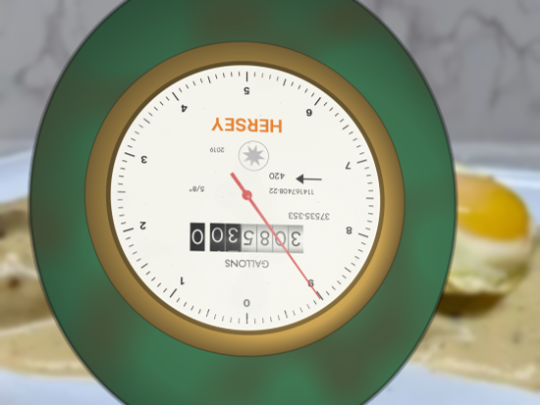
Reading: 3085299.0; gal
